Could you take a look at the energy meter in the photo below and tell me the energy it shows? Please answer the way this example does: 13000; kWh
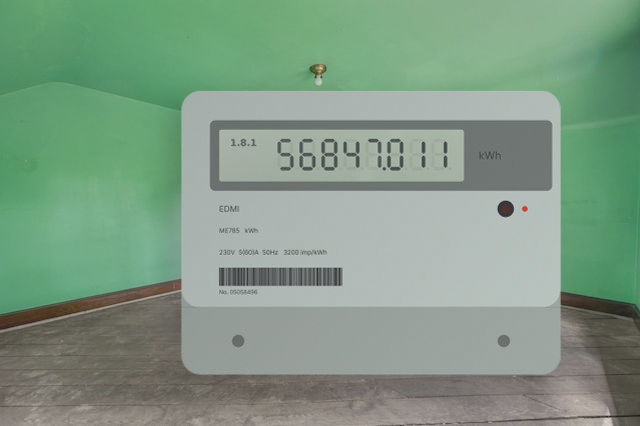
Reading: 56847.011; kWh
